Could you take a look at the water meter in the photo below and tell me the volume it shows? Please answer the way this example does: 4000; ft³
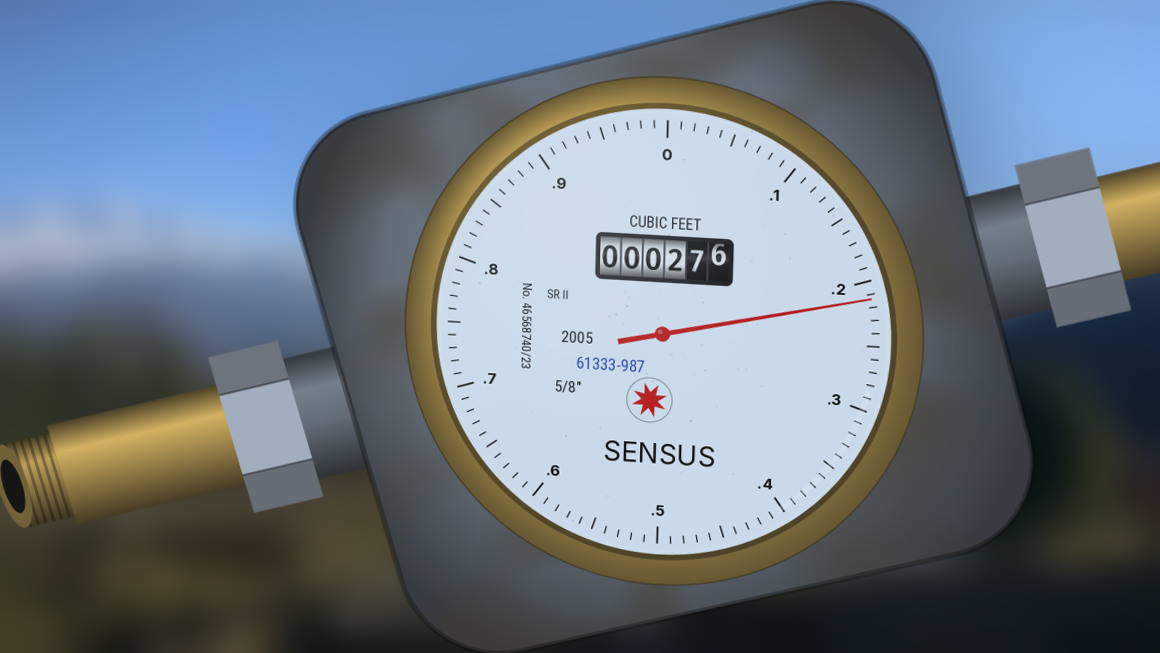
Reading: 276.21; ft³
